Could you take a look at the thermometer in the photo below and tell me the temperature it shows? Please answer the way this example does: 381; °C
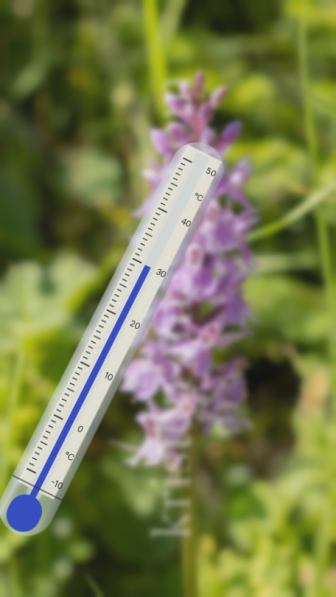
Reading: 30; °C
